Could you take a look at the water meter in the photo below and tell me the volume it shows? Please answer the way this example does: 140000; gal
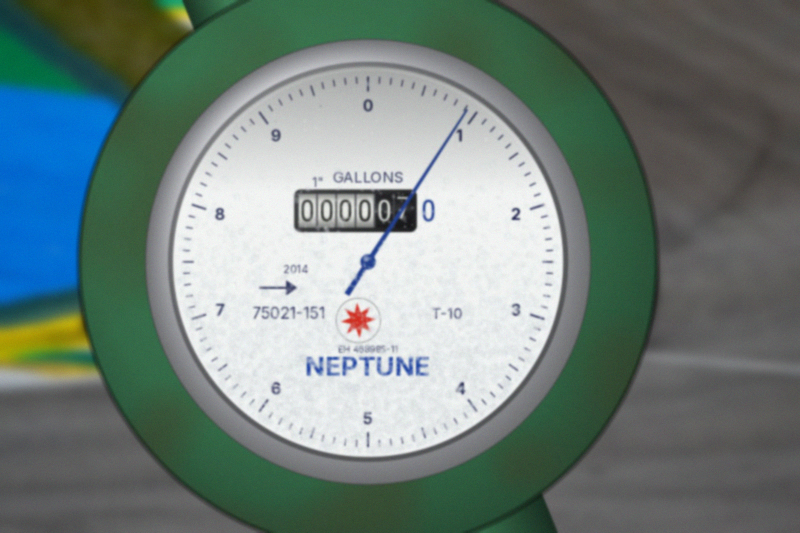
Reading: 70.9; gal
